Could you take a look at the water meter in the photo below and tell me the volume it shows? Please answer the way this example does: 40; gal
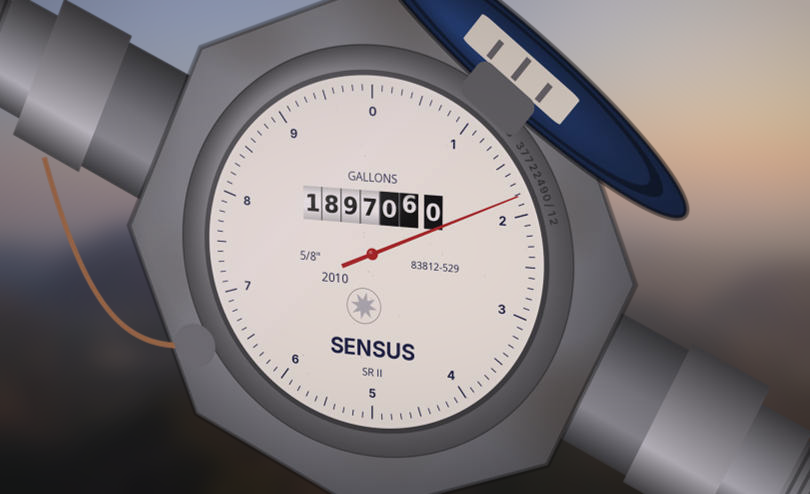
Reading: 1897061.8; gal
